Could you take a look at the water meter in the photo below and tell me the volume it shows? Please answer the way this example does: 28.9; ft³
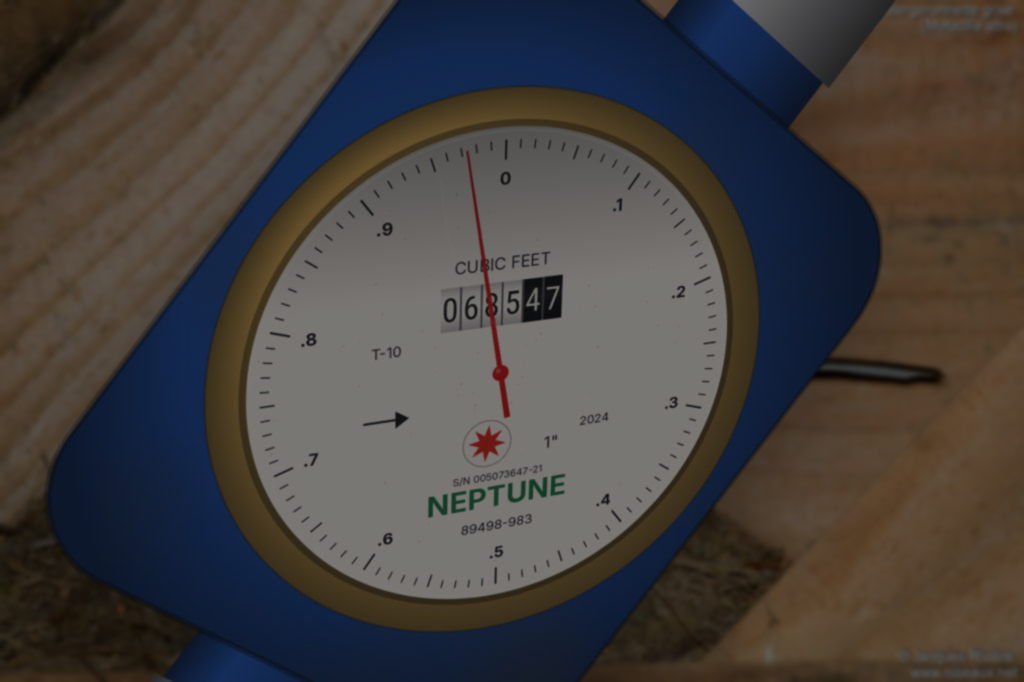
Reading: 68546.97; ft³
